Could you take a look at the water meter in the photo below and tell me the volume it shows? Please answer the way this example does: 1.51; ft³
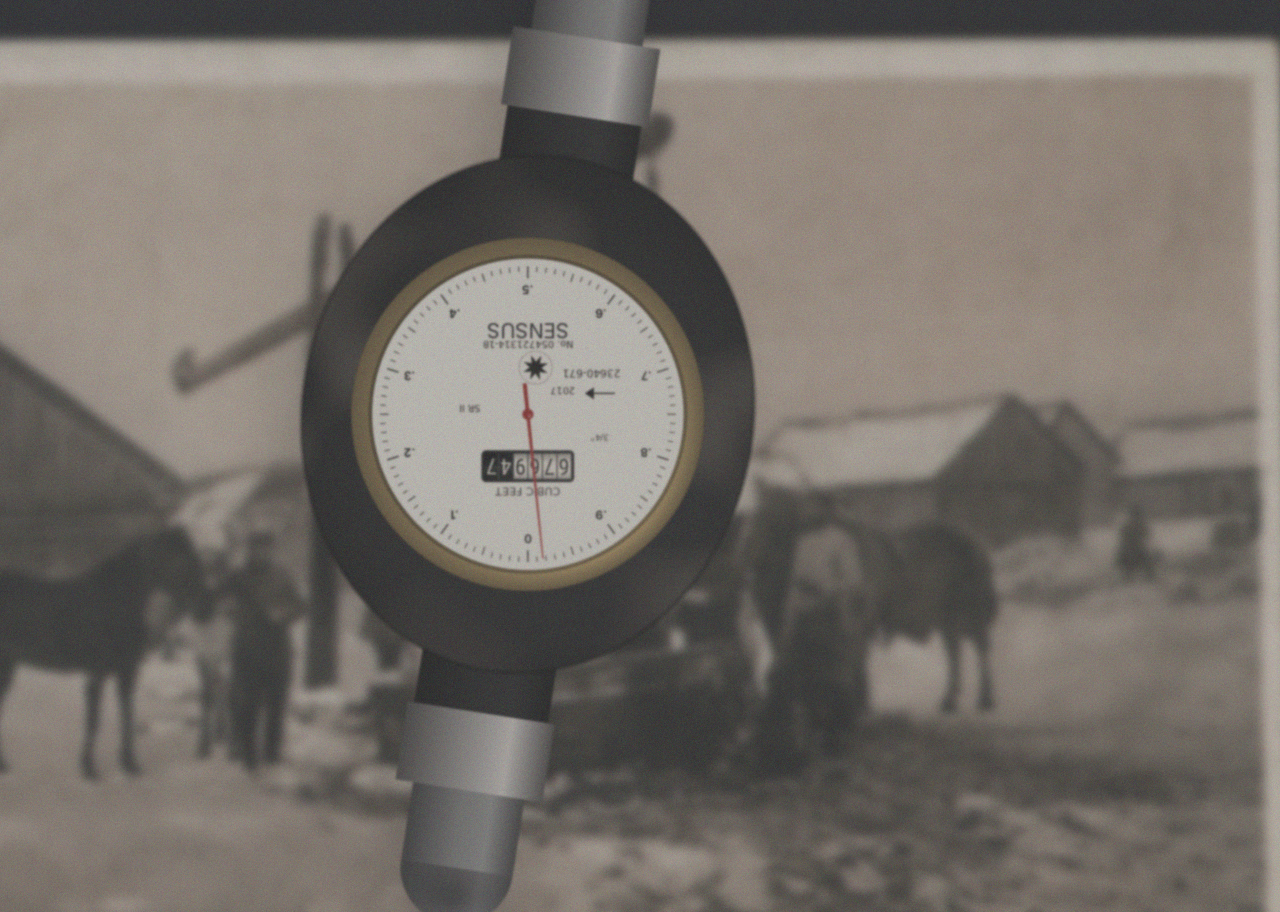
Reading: 676946.98; ft³
